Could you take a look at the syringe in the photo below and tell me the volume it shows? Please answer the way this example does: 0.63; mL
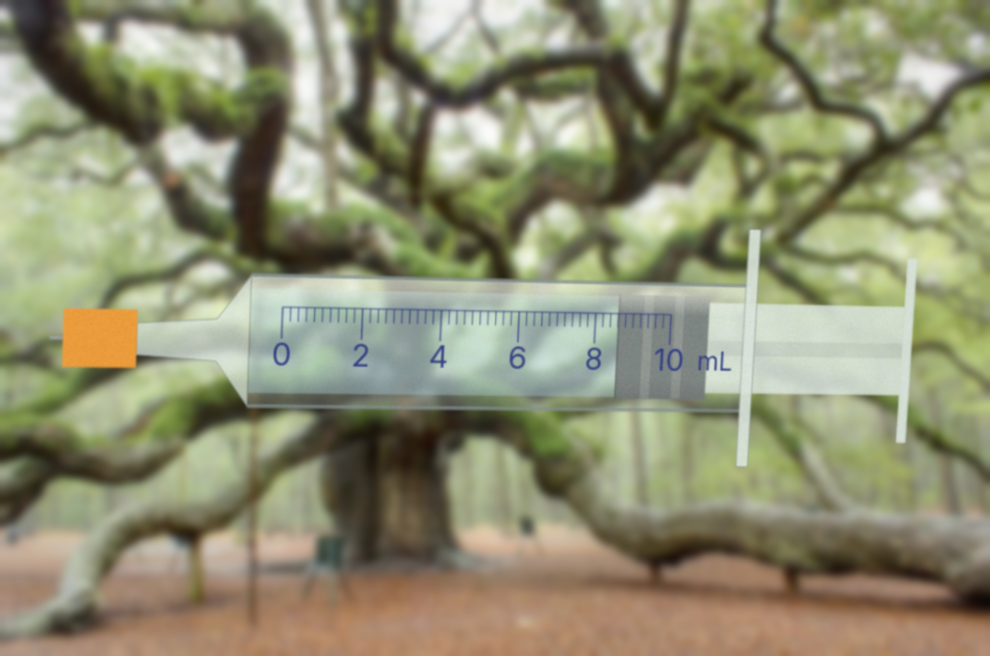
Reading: 8.6; mL
